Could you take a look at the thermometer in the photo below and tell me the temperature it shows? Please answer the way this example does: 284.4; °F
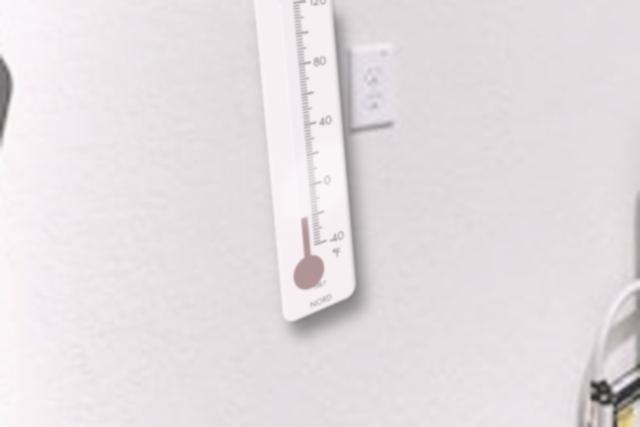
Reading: -20; °F
